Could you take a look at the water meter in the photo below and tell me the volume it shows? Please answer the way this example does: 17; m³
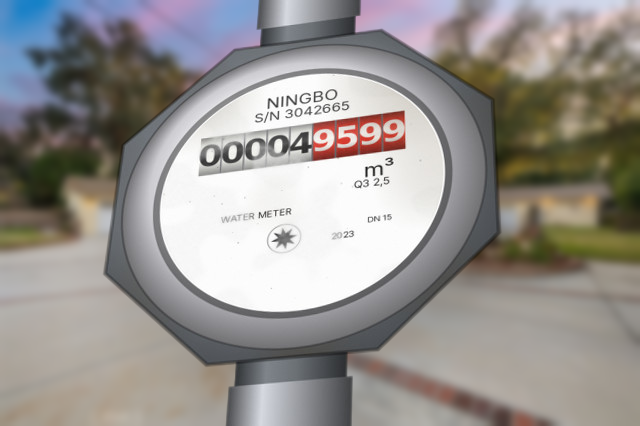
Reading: 4.9599; m³
